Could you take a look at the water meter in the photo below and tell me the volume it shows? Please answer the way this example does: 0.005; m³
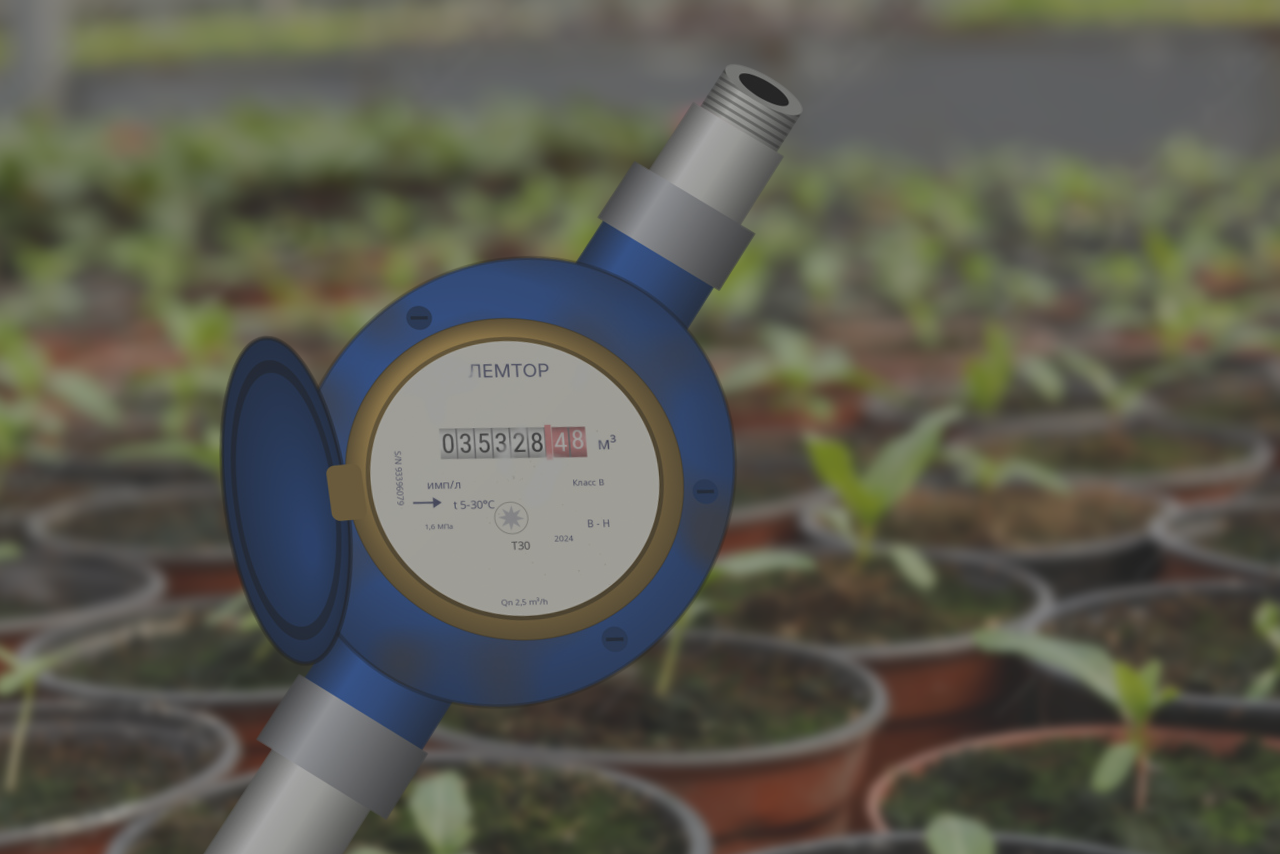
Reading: 35328.48; m³
